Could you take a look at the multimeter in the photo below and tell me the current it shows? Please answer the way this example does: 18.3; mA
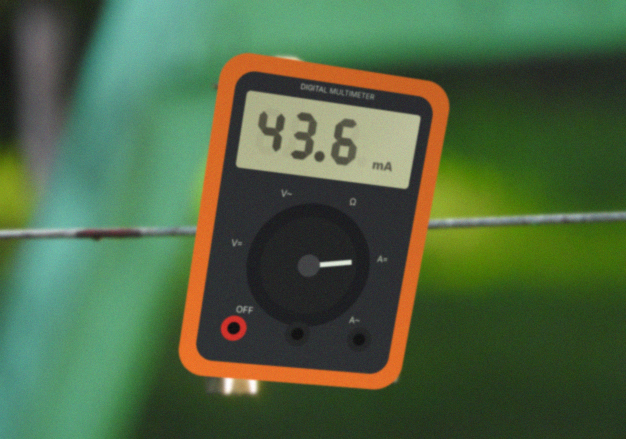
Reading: 43.6; mA
